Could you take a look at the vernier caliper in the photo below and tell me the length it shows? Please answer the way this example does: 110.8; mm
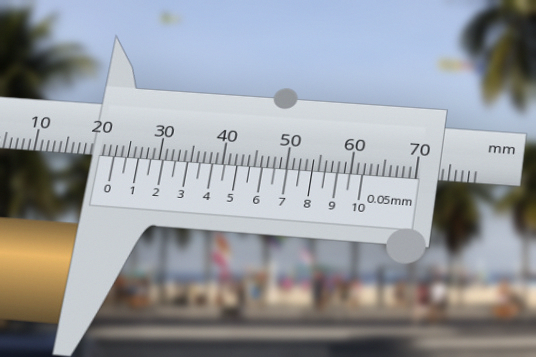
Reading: 22.8; mm
